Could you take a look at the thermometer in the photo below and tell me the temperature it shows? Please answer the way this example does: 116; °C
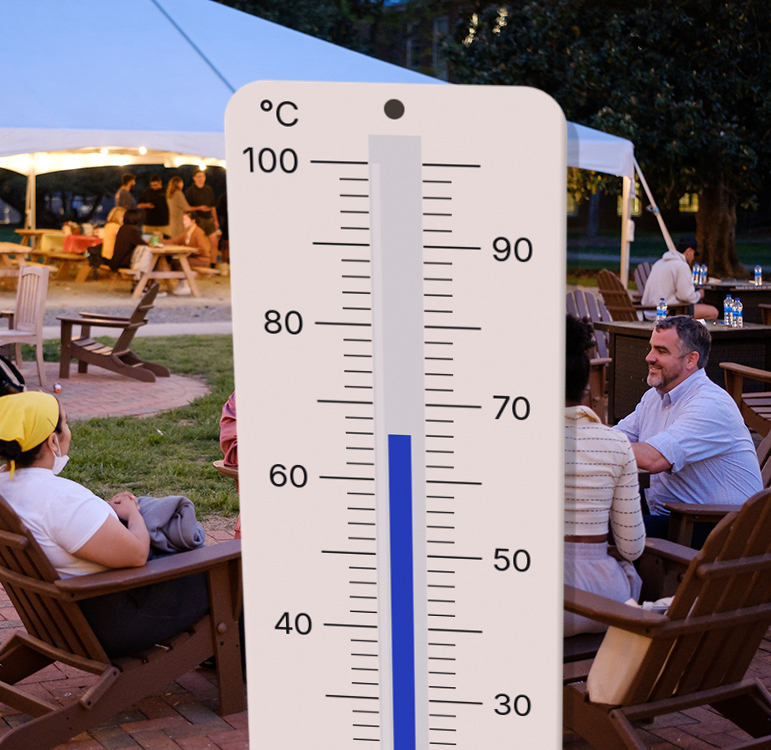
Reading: 66; °C
